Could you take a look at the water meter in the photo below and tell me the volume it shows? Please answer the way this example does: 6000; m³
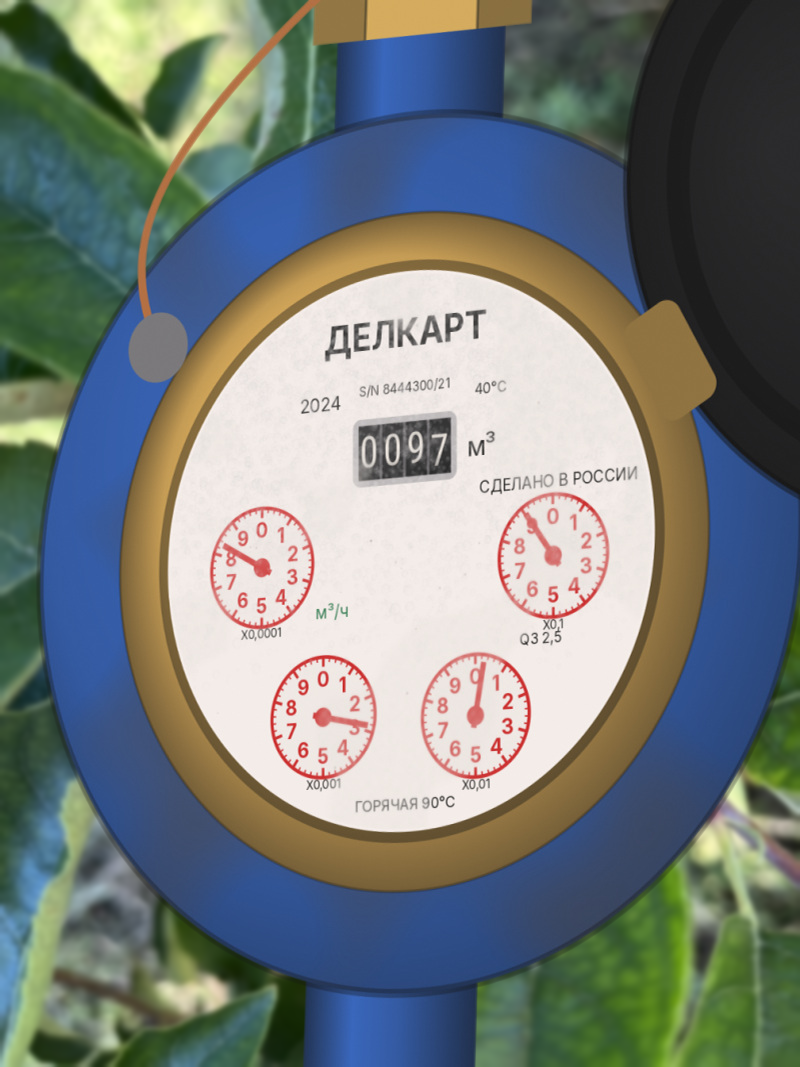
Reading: 96.9028; m³
